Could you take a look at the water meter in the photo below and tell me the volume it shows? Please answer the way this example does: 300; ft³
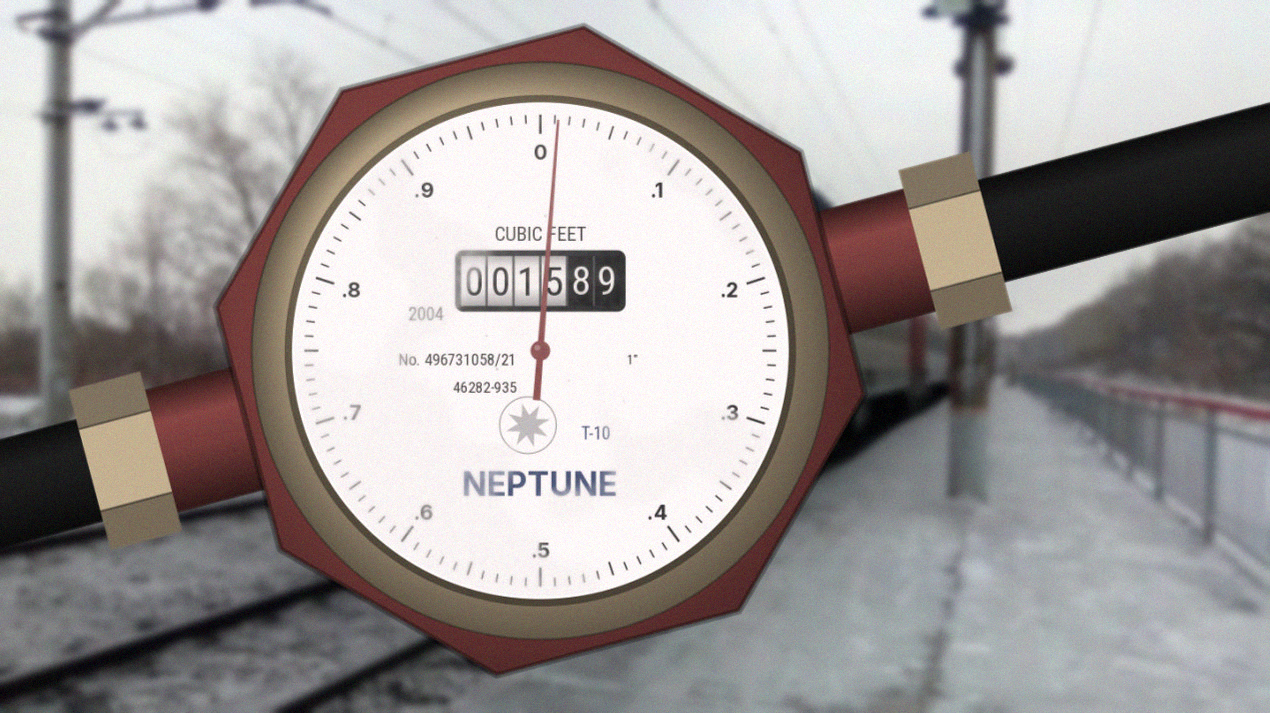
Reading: 1589.01; ft³
